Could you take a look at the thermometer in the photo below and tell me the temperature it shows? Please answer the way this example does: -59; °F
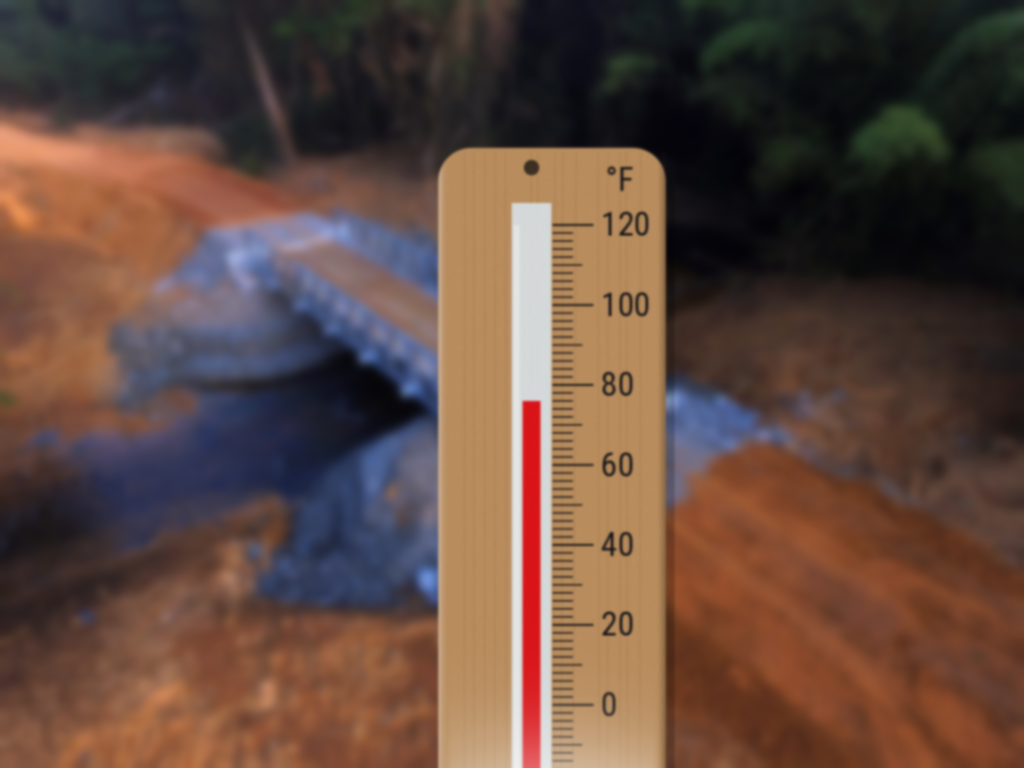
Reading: 76; °F
